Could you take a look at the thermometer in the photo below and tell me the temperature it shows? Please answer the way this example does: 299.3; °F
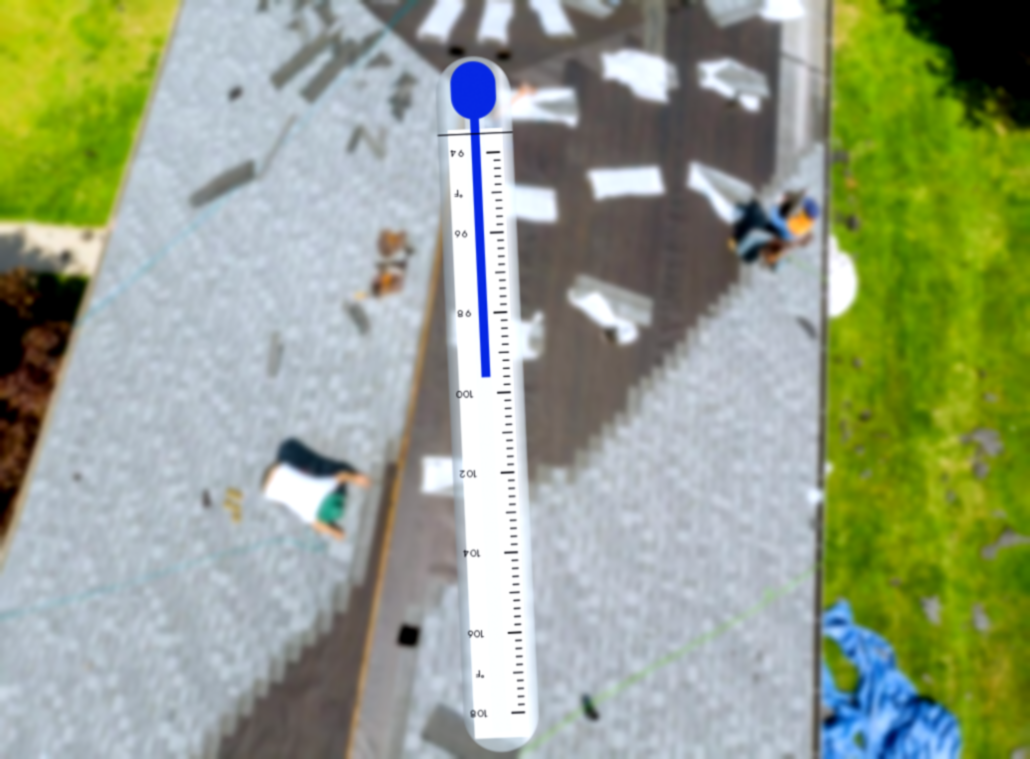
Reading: 99.6; °F
